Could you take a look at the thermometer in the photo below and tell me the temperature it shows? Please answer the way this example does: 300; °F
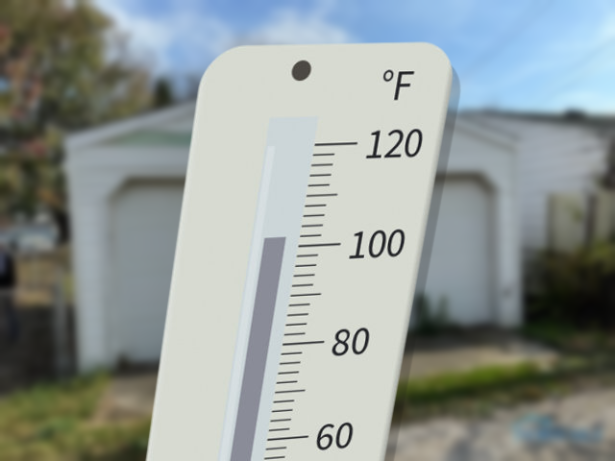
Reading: 102; °F
